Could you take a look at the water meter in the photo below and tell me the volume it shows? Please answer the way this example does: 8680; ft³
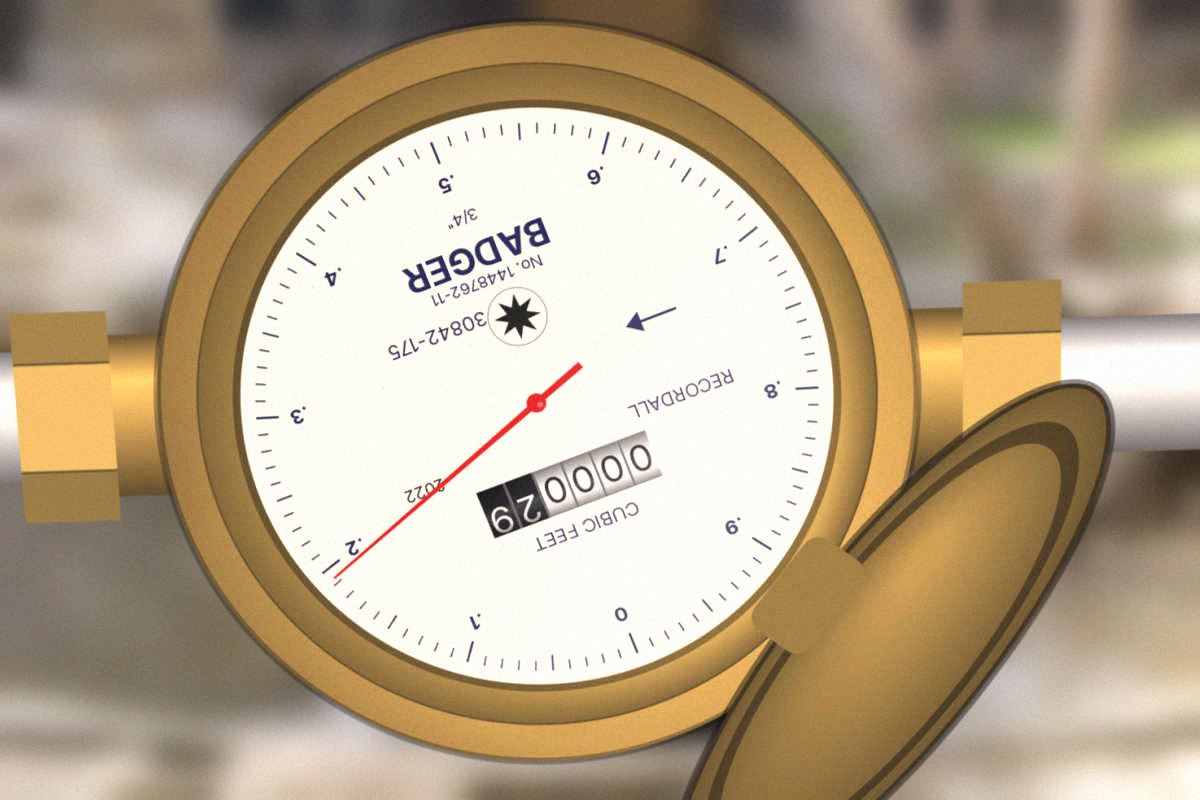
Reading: 29.19; ft³
